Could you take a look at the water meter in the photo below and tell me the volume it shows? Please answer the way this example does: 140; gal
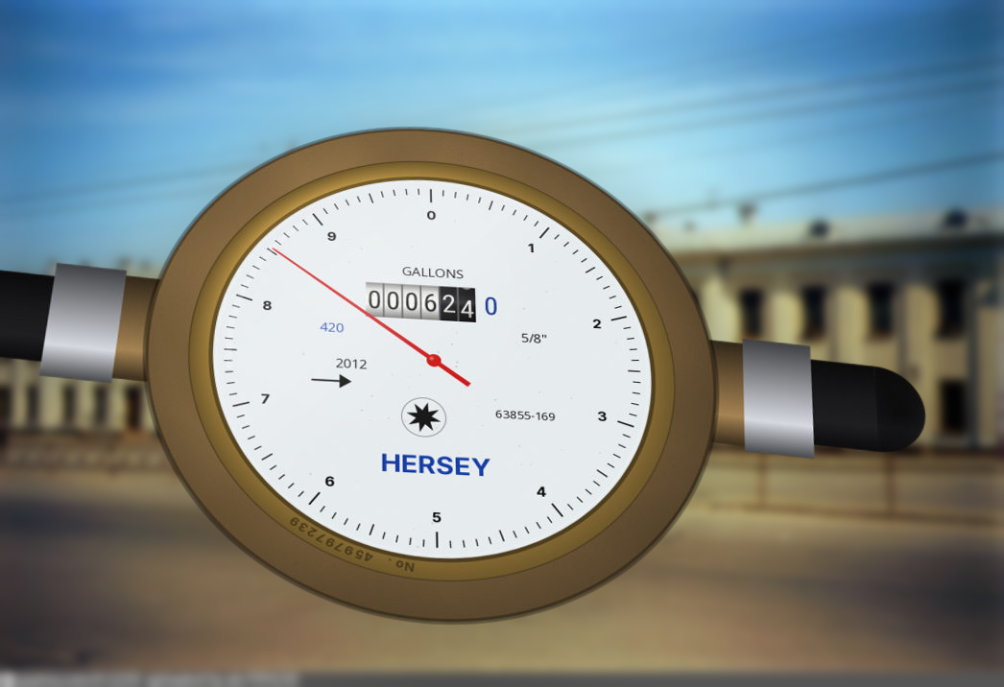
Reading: 6238.5; gal
